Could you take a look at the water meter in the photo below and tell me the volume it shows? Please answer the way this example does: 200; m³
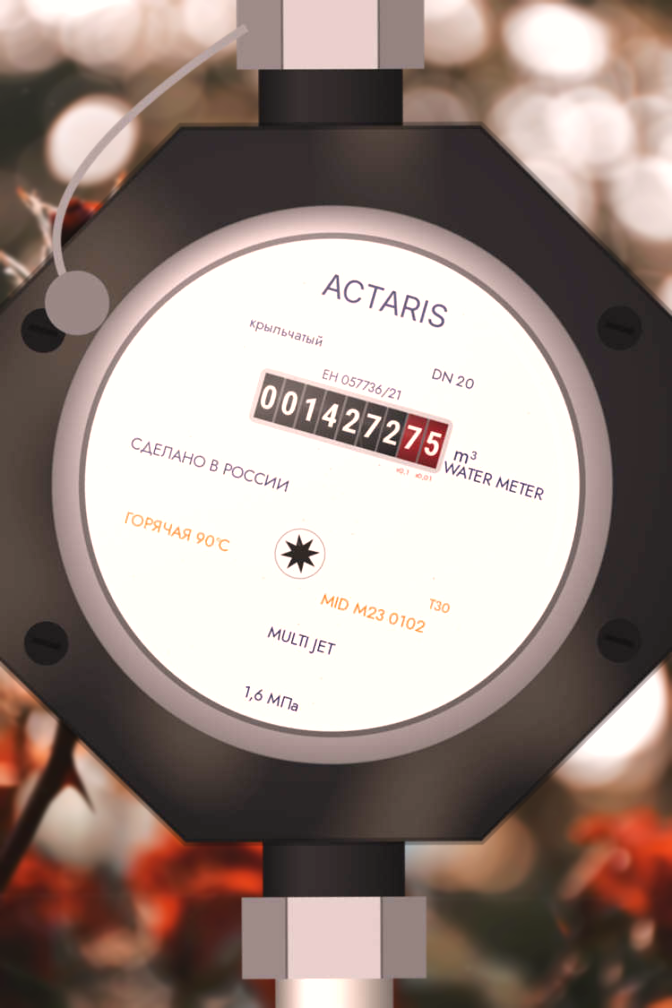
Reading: 14272.75; m³
